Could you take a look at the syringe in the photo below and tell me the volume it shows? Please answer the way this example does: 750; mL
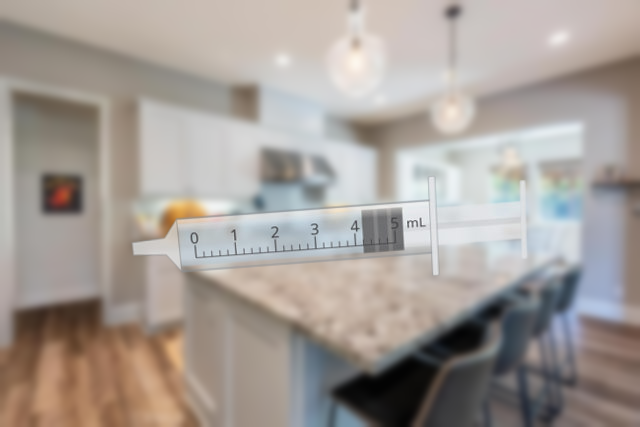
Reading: 4.2; mL
